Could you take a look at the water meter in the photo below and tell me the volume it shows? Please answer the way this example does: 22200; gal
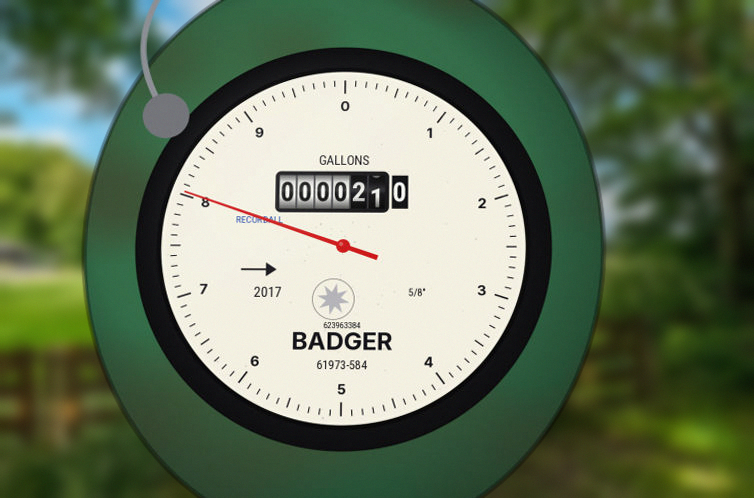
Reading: 208.0; gal
